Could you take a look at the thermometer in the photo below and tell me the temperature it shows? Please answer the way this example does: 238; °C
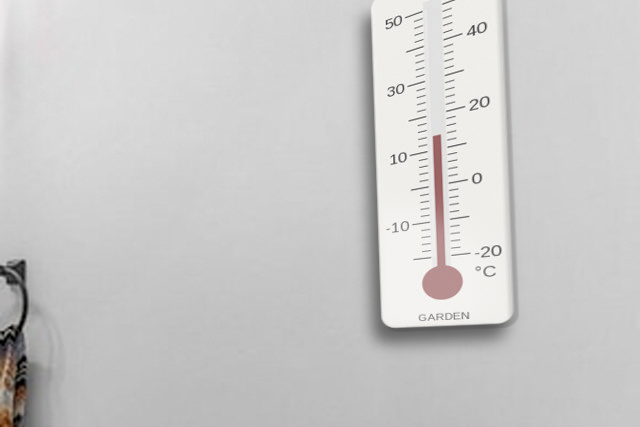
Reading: 14; °C
